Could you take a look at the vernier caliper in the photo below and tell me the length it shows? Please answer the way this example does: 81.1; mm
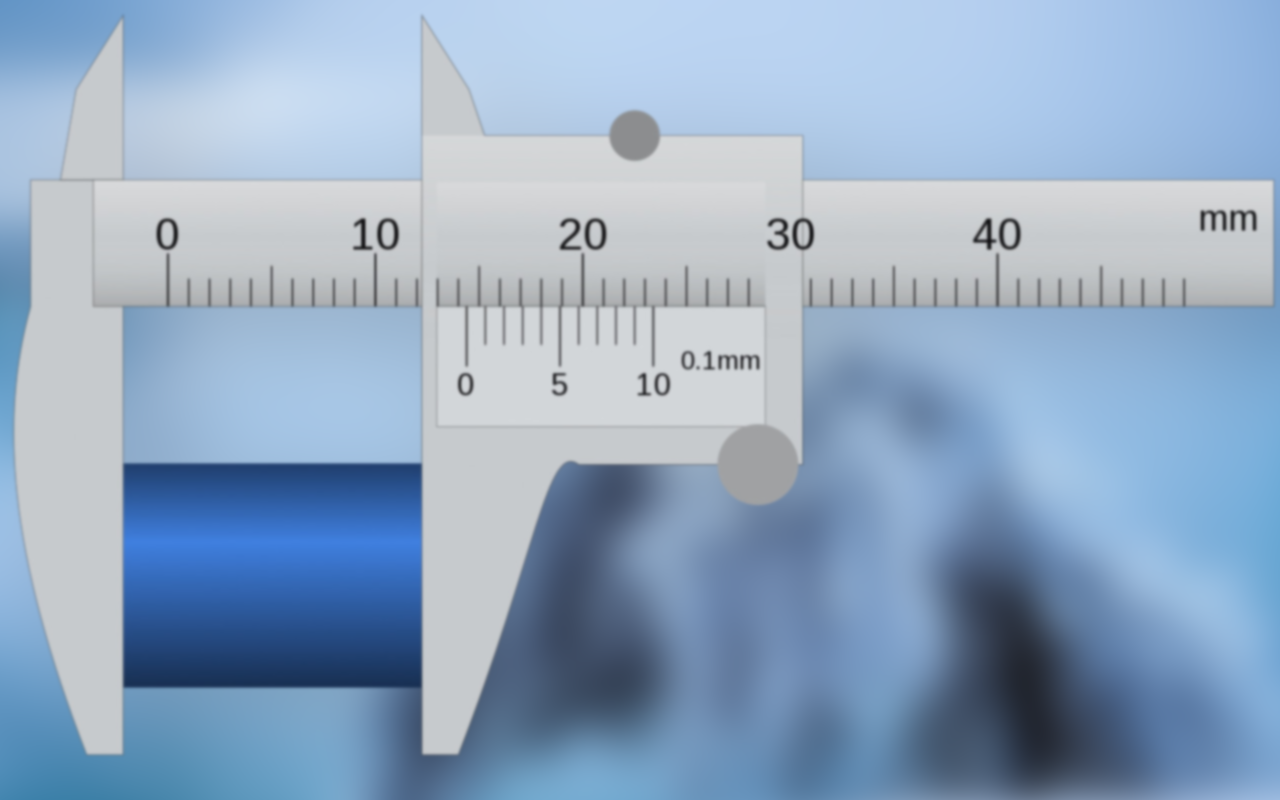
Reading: 14.4; mm
